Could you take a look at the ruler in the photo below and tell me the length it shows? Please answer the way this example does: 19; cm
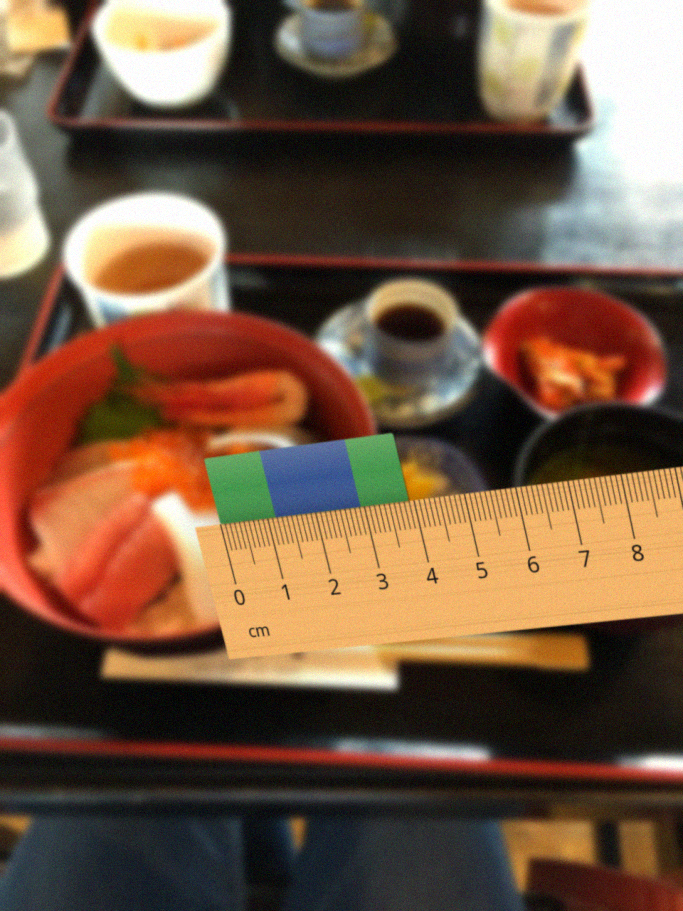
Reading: 3.9; cm
